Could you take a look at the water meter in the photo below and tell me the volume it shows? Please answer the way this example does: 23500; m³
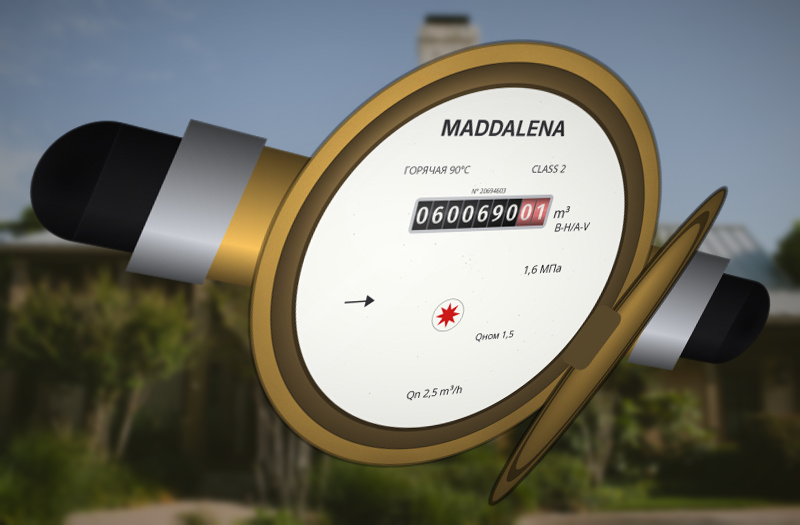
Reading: 600690.01; m³
